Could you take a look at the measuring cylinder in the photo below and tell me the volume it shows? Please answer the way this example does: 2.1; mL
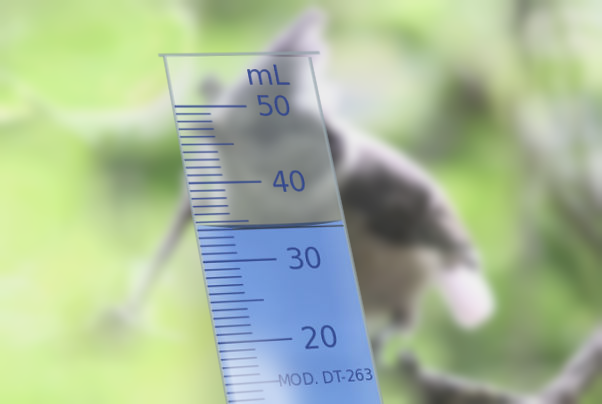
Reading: 34; mL
